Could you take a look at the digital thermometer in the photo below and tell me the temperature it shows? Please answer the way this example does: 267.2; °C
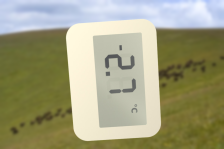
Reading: -2.7; °C
